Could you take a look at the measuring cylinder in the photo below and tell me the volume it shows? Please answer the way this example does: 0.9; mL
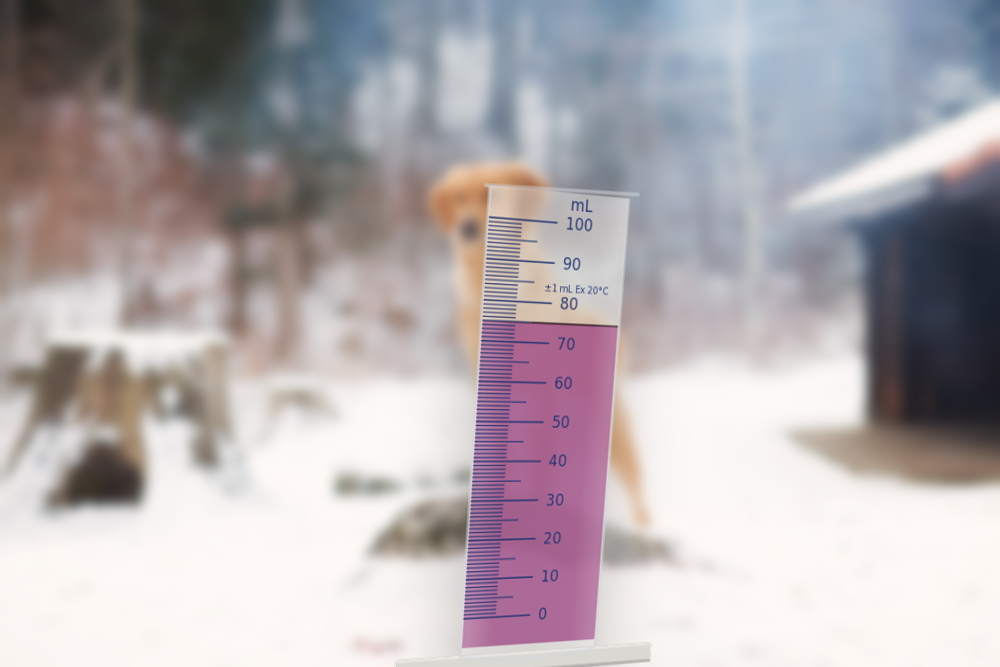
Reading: 75; mL
